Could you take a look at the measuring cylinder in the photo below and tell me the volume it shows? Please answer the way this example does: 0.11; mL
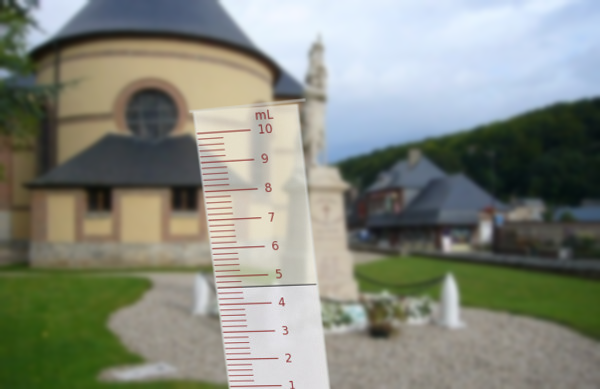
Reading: 4.6; mL
